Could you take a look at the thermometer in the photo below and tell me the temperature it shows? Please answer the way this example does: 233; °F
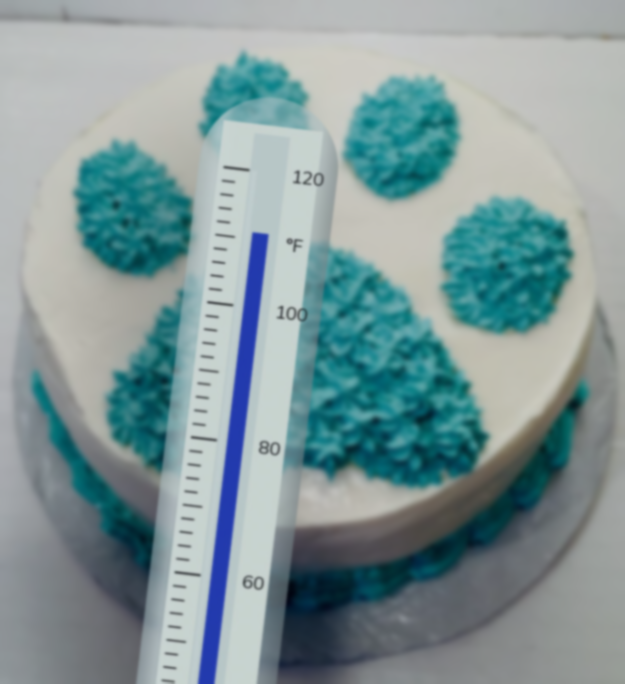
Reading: 111; °F
